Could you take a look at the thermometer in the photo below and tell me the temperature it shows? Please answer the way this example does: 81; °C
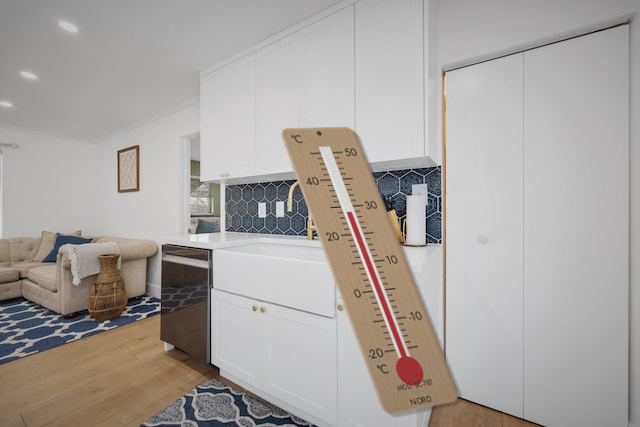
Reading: 28; °C
